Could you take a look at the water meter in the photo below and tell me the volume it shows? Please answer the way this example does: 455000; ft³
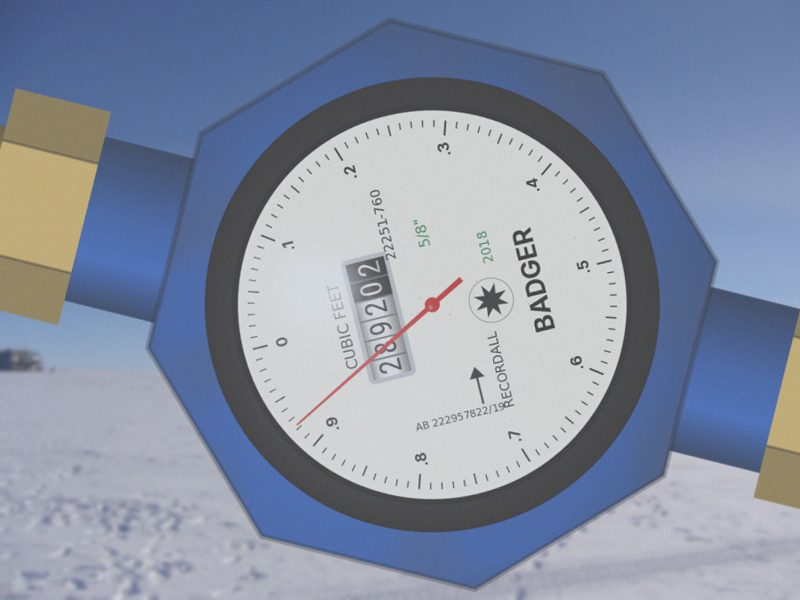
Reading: 289201.92; ft³
